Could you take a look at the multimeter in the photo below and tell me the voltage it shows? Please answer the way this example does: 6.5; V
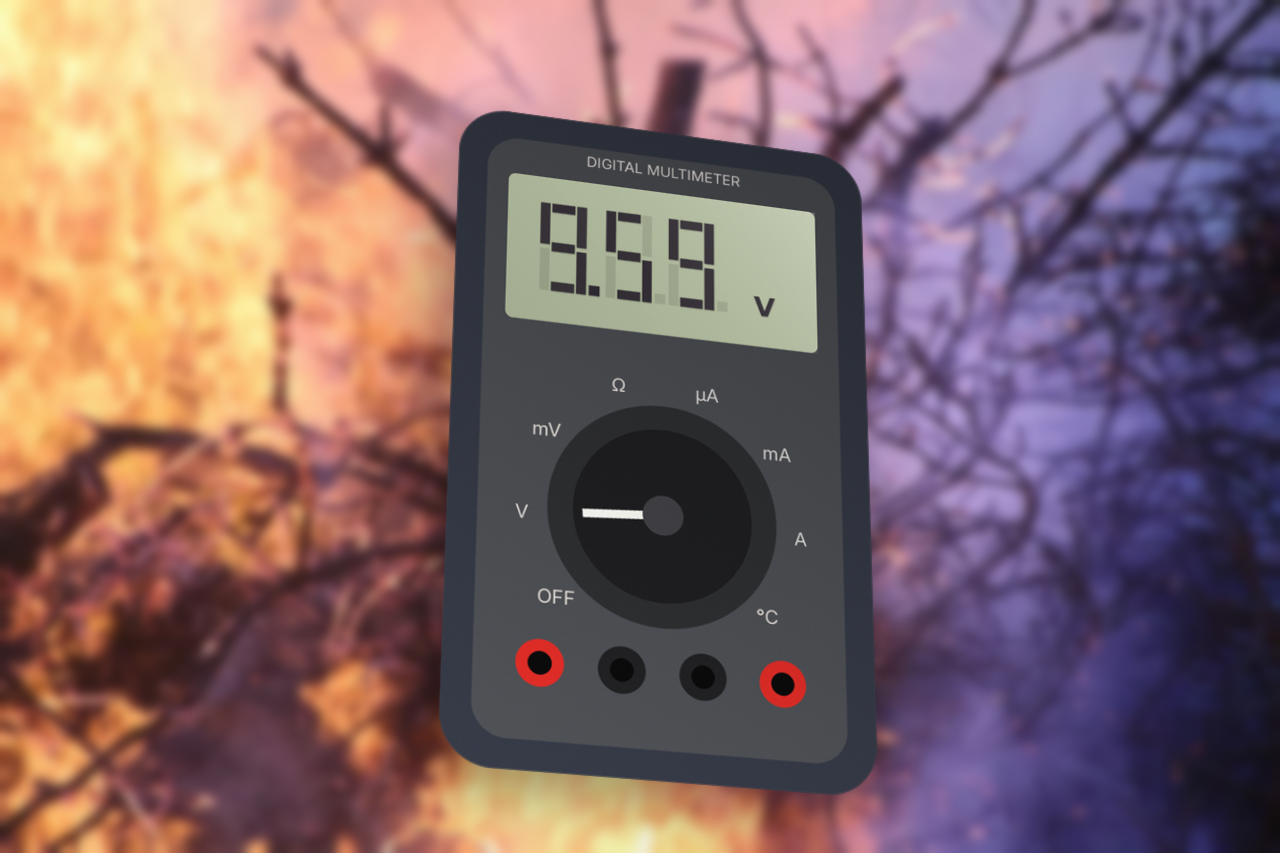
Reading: 9.59; V
